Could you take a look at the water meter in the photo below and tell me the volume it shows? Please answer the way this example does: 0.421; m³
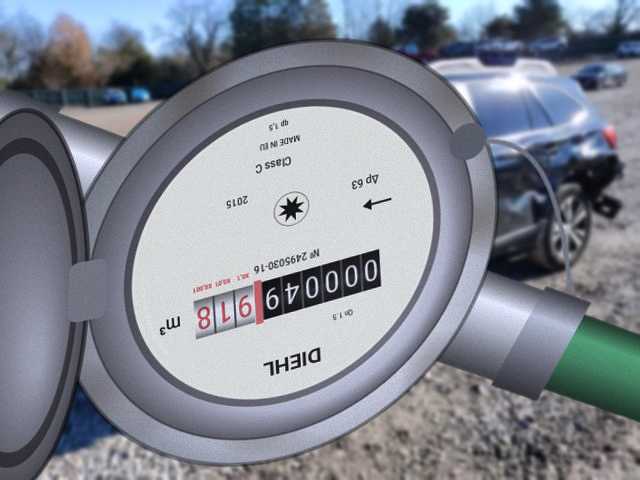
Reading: 49.918; m³
